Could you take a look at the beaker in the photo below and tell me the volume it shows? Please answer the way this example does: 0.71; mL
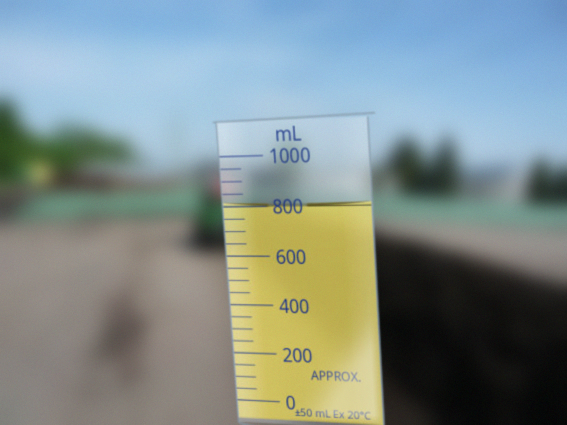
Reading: 800; mL
